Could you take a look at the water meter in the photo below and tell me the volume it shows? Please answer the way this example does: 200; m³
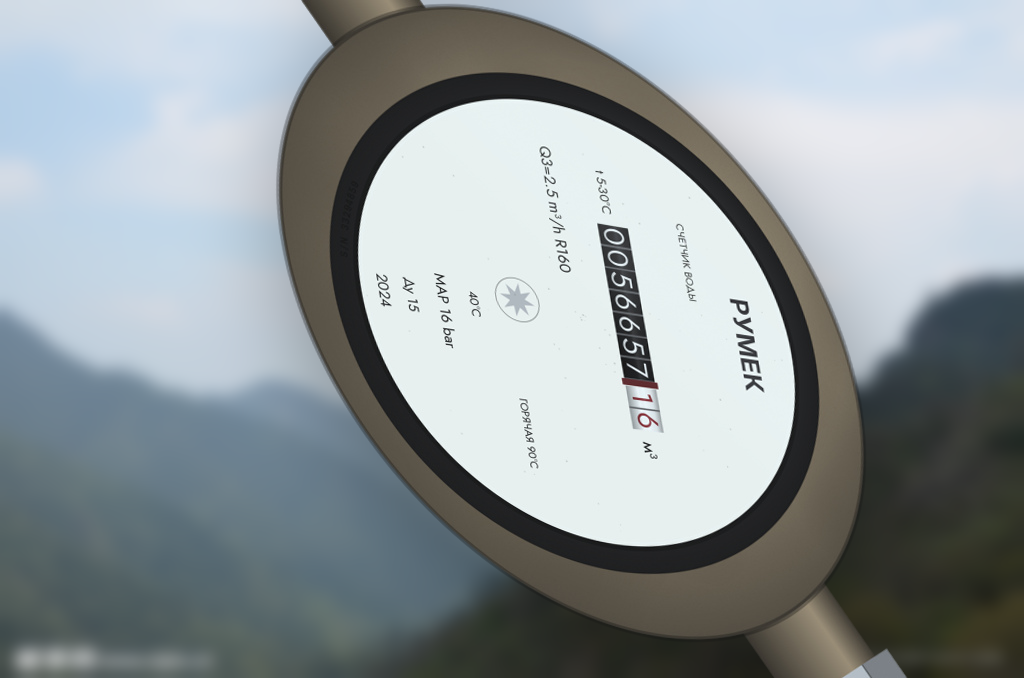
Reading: 56657.16; m³
